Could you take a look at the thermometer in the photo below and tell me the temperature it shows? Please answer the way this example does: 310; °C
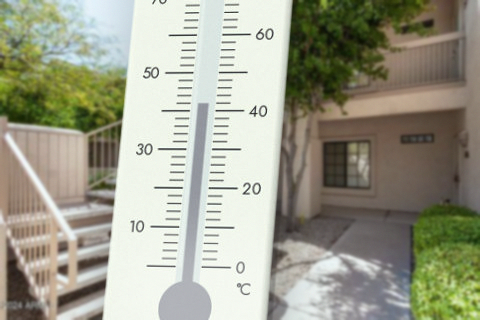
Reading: 42; °C
